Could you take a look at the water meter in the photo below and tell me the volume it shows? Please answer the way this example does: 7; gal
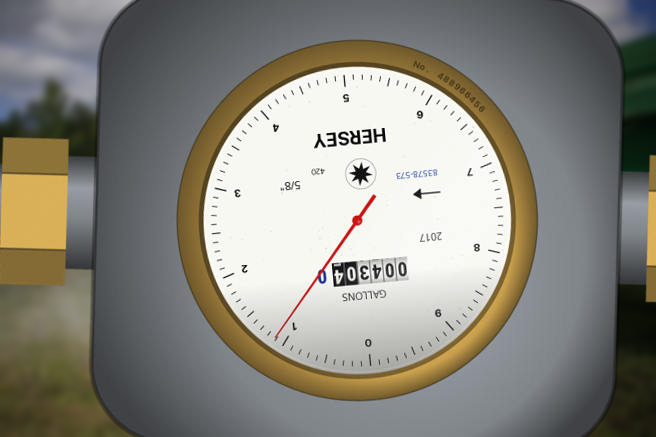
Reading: 43041.1; gal
